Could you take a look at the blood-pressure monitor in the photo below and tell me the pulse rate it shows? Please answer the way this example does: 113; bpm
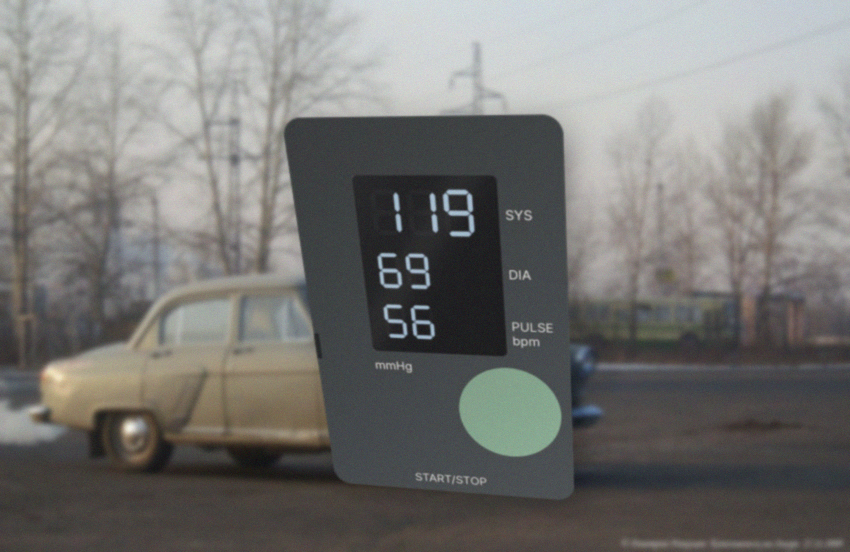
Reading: 56; bpm
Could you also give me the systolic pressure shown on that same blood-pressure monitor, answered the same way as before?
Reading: 119; mmHg
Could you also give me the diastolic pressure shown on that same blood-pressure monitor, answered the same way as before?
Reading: 69; mmHg
